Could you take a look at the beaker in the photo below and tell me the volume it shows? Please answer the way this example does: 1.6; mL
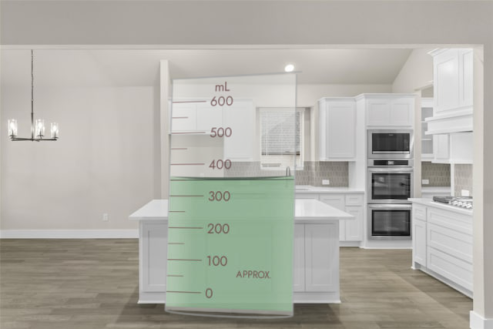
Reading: 350; mL
